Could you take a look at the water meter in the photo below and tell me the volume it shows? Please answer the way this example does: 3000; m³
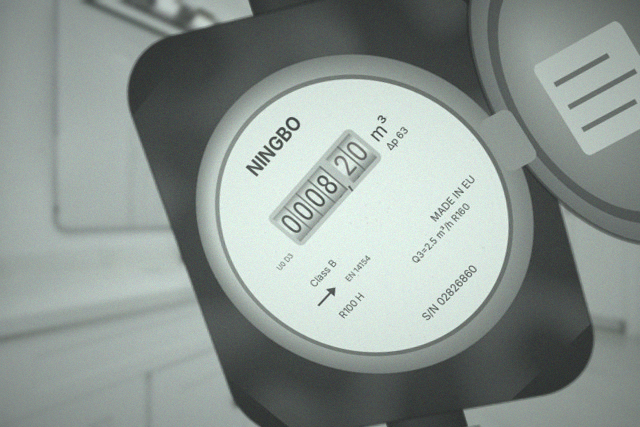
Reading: 8.20; m³
